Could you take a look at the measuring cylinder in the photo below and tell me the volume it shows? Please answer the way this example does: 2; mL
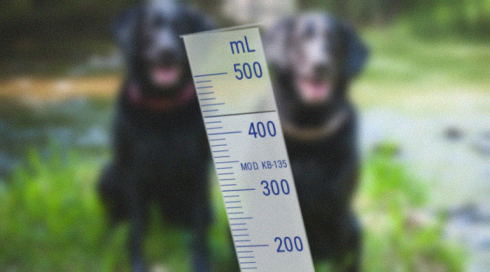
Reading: 430; mL
